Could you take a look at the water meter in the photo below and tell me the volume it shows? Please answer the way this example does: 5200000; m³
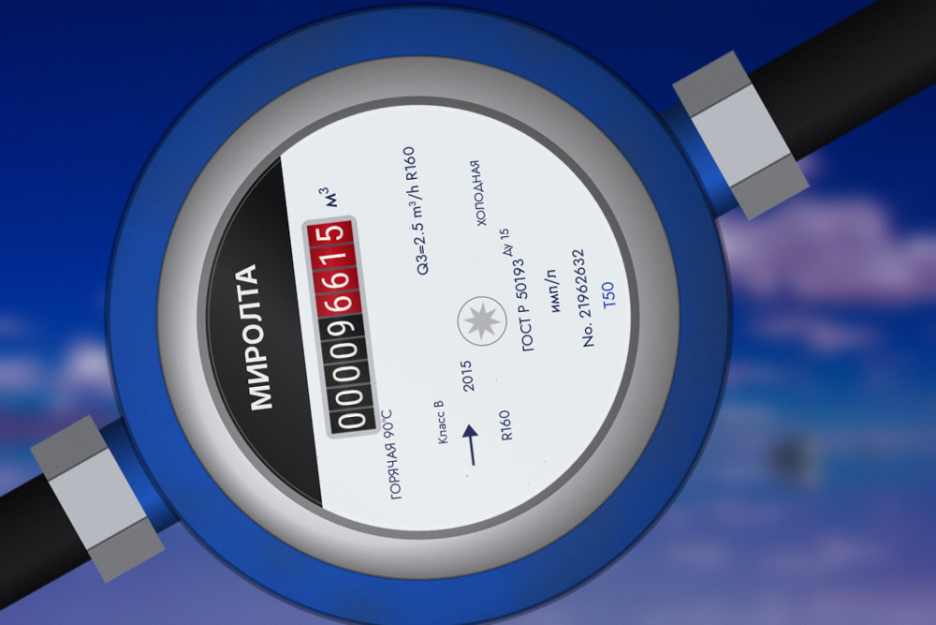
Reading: 9.6615; m³
